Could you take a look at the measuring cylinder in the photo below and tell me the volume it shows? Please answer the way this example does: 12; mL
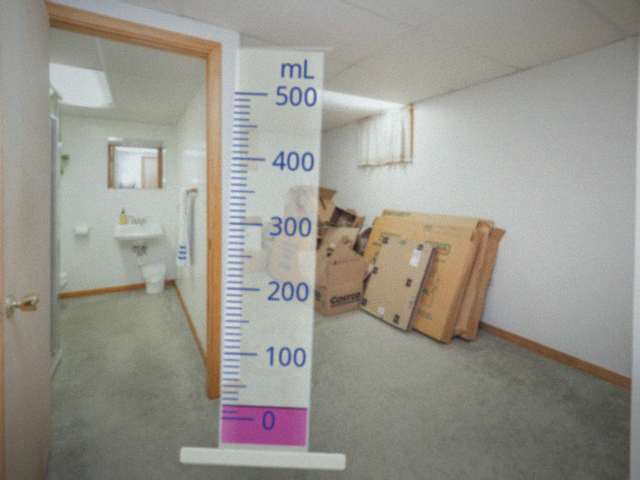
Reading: 20; mL
